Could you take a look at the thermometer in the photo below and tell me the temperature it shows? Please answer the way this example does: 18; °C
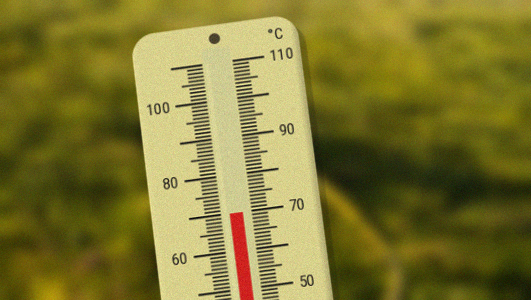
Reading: 70; °C
